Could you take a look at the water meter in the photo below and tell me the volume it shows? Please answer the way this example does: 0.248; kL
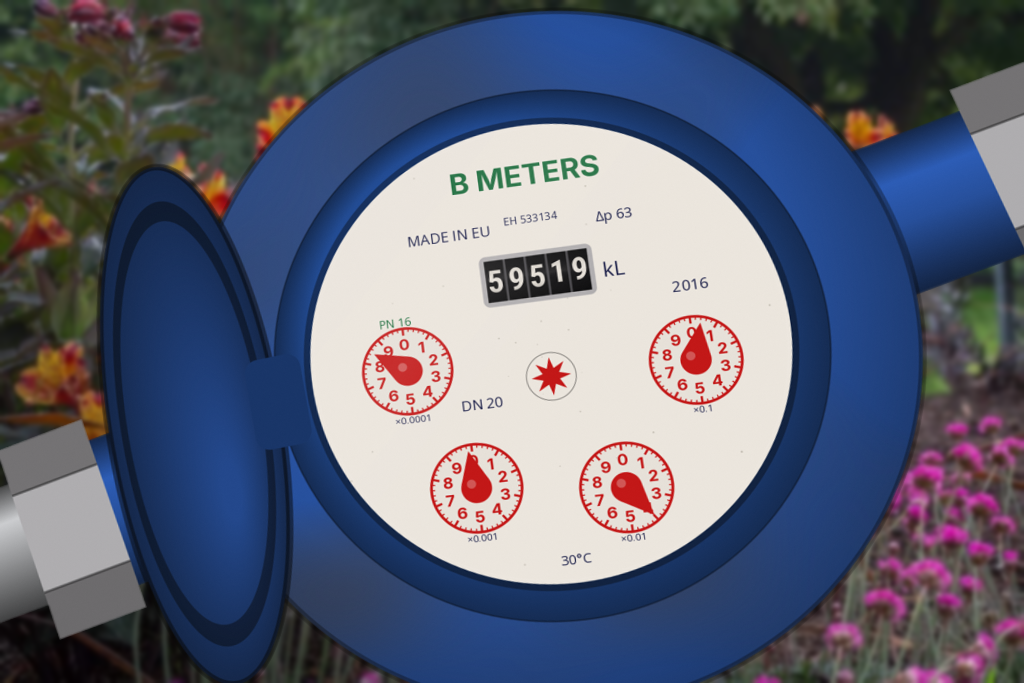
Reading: 59519.0398; kL
